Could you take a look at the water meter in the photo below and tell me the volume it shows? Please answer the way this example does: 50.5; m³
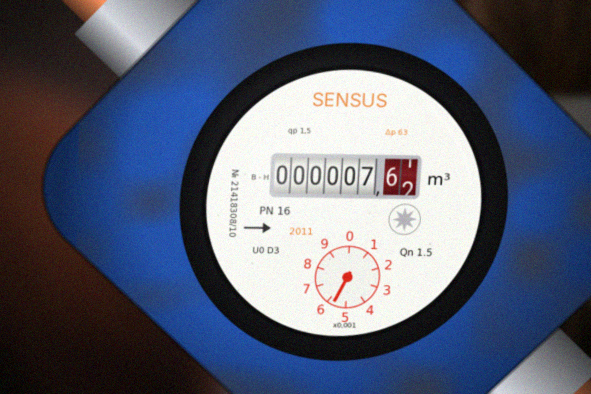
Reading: 7.615; m³
